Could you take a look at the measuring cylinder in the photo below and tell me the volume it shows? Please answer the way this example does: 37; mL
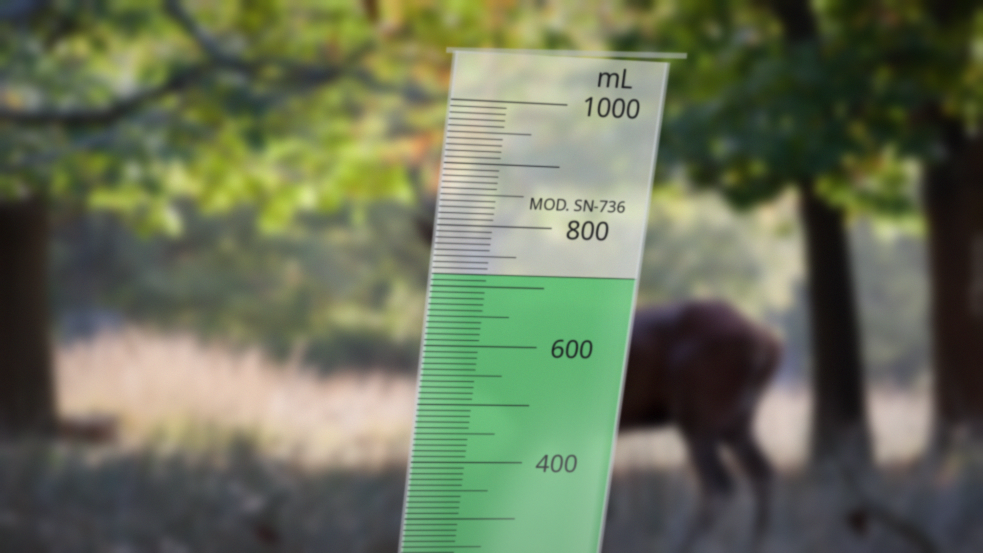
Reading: 720; mL
